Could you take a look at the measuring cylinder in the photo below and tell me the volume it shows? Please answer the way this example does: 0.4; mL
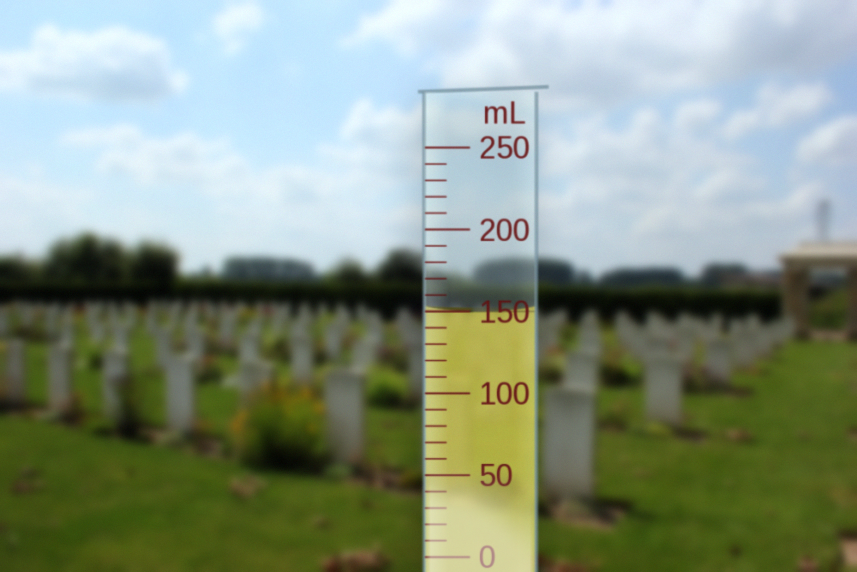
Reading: 150; mL
